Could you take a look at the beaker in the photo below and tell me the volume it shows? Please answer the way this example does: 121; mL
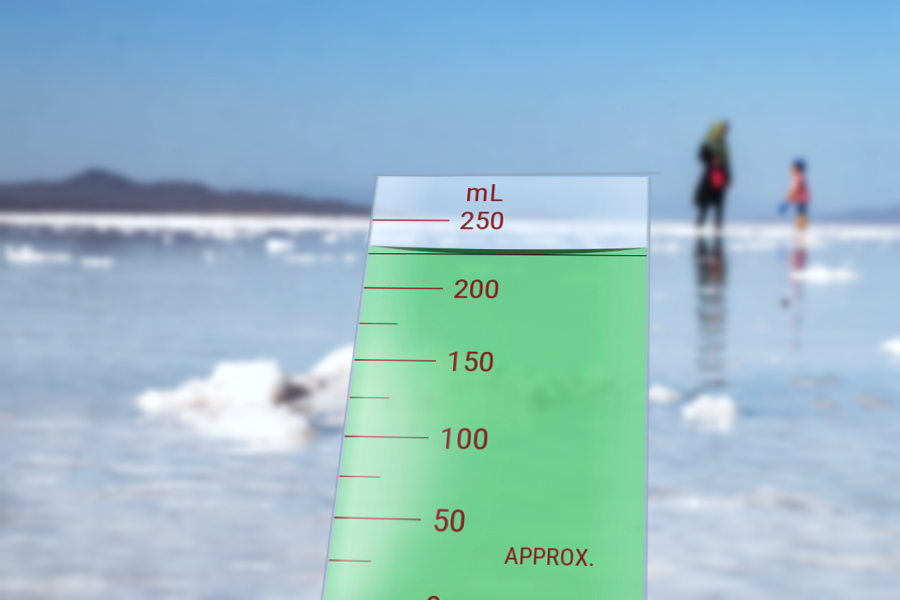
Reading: 225; mL
